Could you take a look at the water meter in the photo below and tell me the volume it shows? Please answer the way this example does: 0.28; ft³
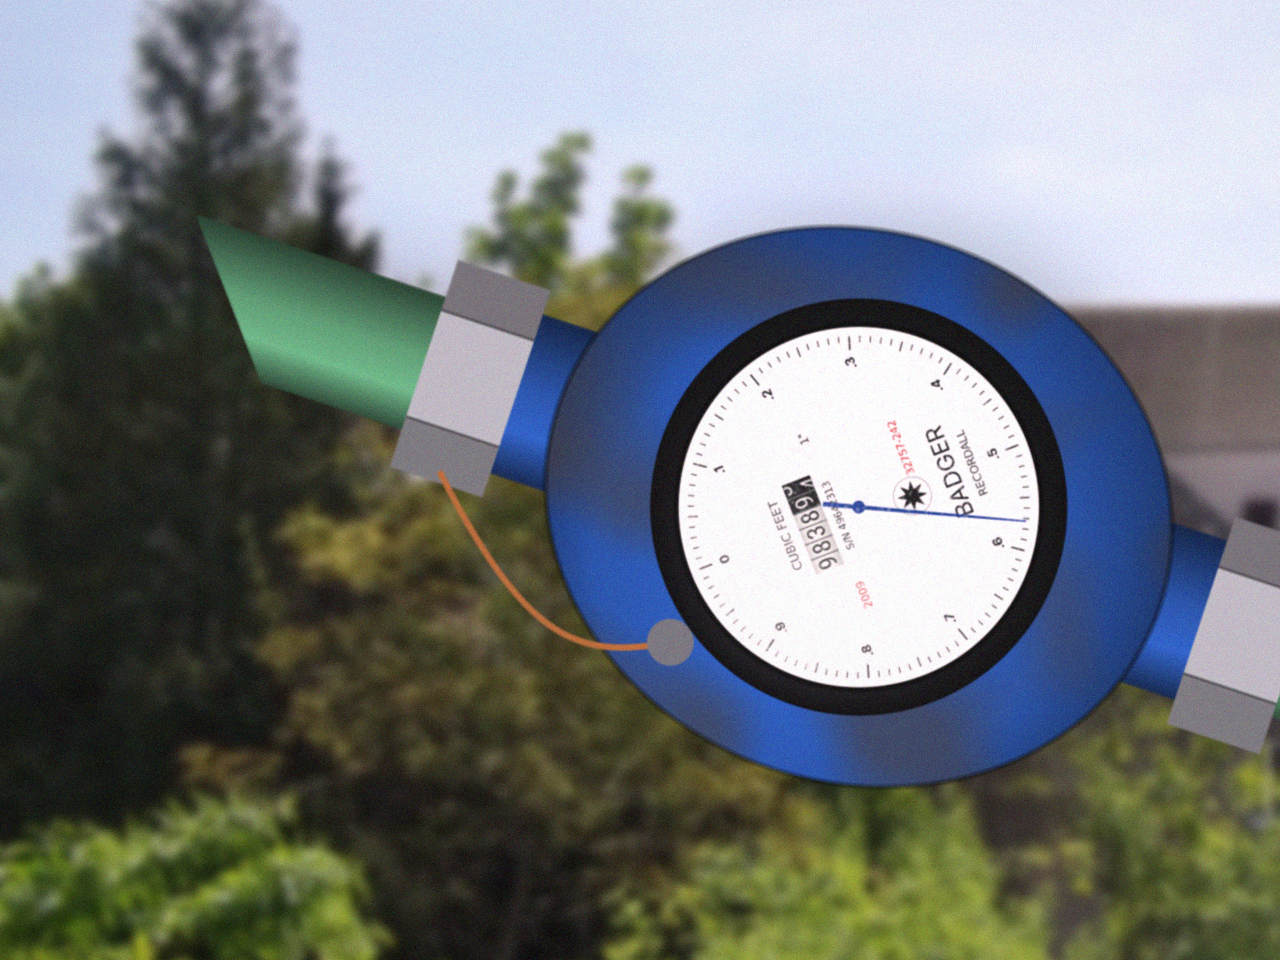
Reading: 983893.57; ft³
